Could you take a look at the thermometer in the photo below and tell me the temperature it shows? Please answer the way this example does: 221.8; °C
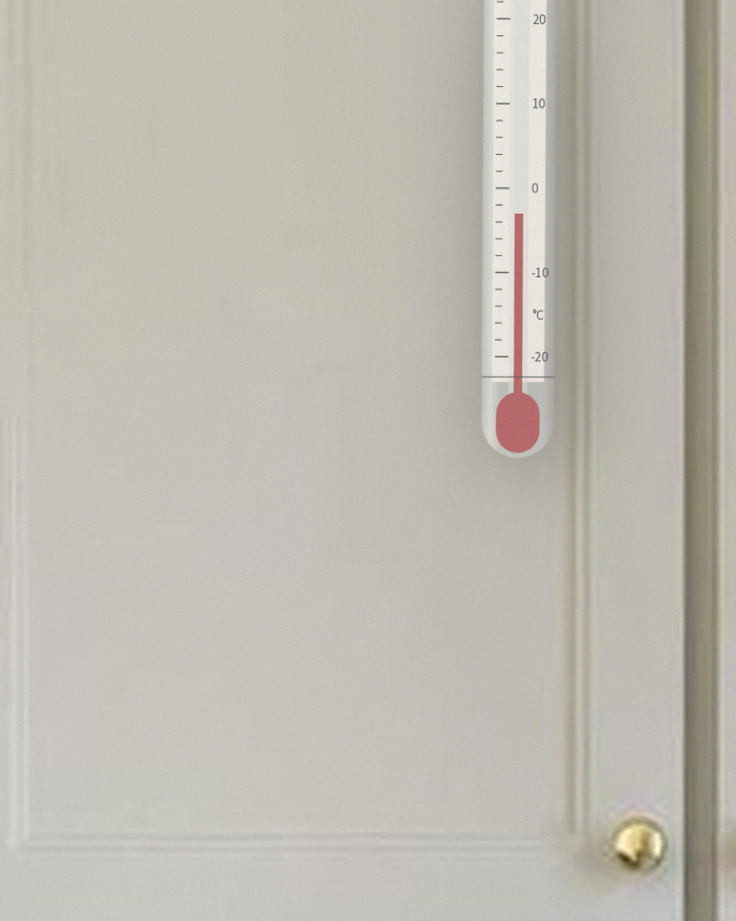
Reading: -3; °C
